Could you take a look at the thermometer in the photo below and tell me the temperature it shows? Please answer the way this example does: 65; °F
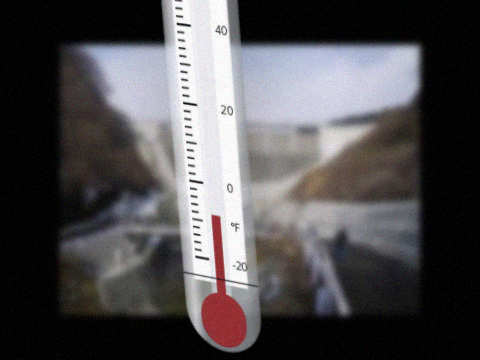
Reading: -8; °F
